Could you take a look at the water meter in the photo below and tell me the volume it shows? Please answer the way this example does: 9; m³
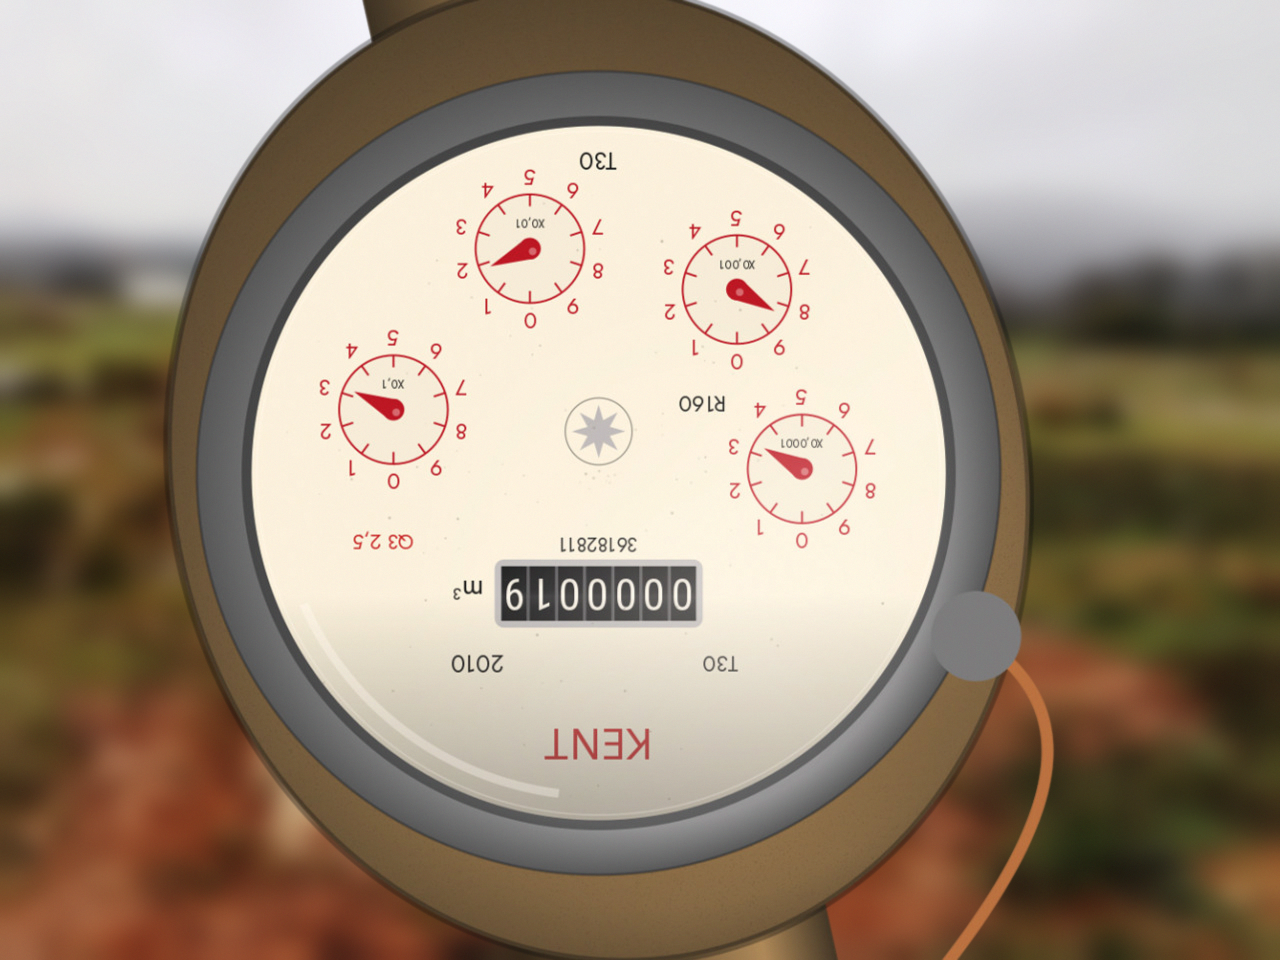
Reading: 19.3183; m³
